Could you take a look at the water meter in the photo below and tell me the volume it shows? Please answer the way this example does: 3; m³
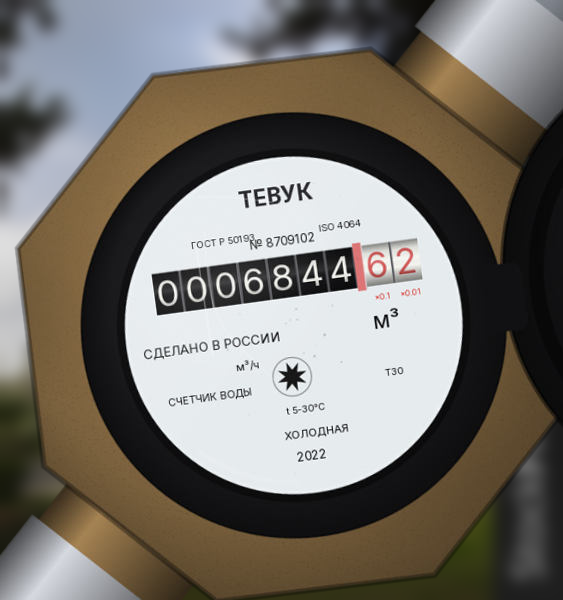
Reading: 6844.62; m³
